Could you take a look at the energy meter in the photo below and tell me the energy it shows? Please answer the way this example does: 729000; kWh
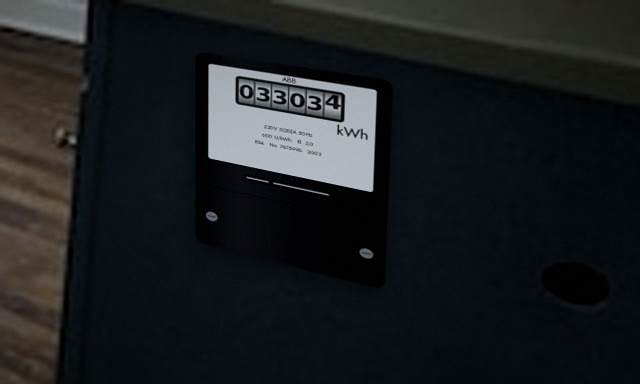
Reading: 33034; kWh
